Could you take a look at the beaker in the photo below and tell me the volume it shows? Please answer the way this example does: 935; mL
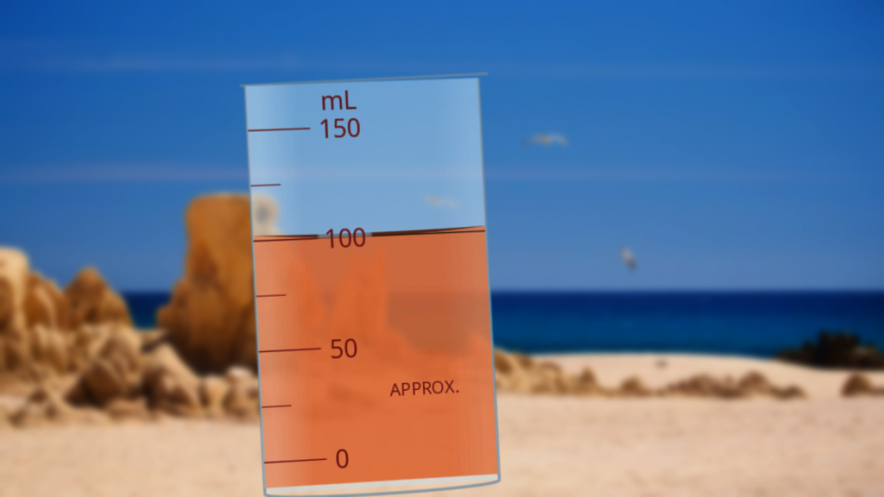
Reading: 100; mL
